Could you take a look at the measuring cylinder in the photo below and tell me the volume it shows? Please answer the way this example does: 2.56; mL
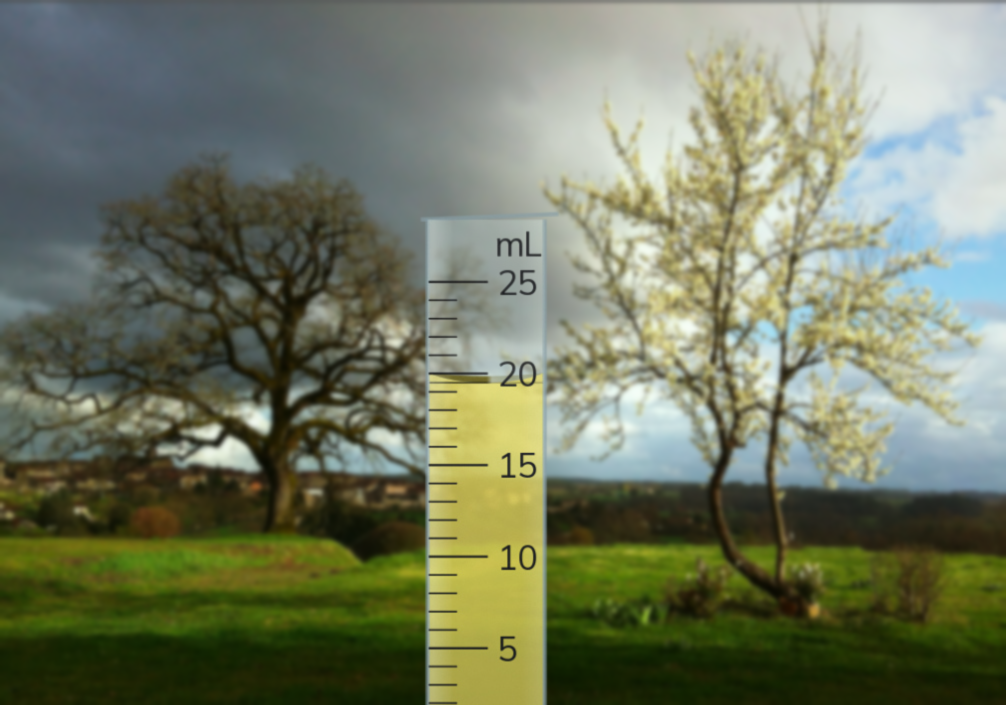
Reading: 19.5; mL
